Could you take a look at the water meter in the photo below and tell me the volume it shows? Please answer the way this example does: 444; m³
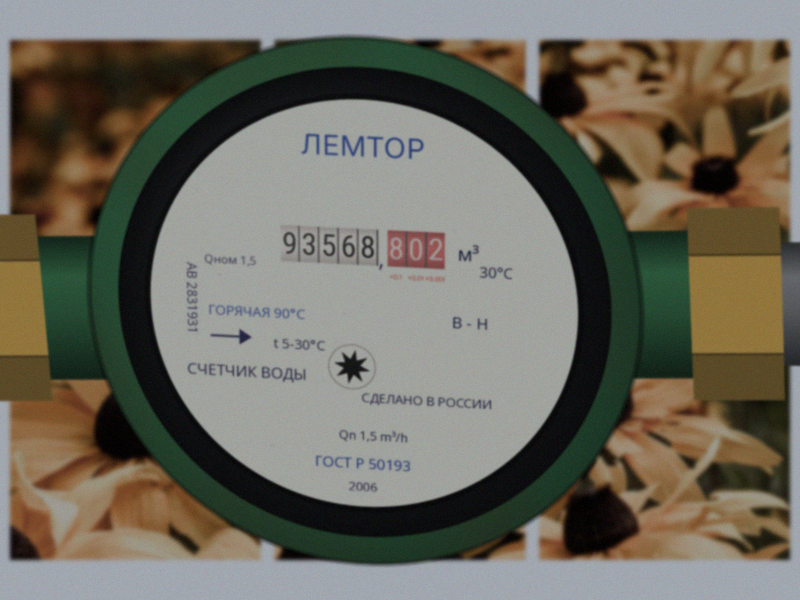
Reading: 93568.802; m³
